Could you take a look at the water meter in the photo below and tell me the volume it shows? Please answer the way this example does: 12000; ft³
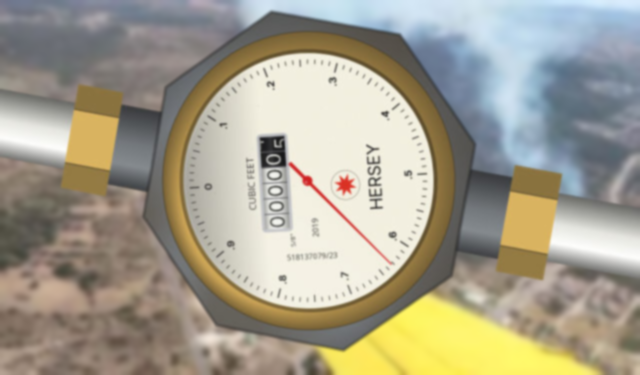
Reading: 4.63; ft³
